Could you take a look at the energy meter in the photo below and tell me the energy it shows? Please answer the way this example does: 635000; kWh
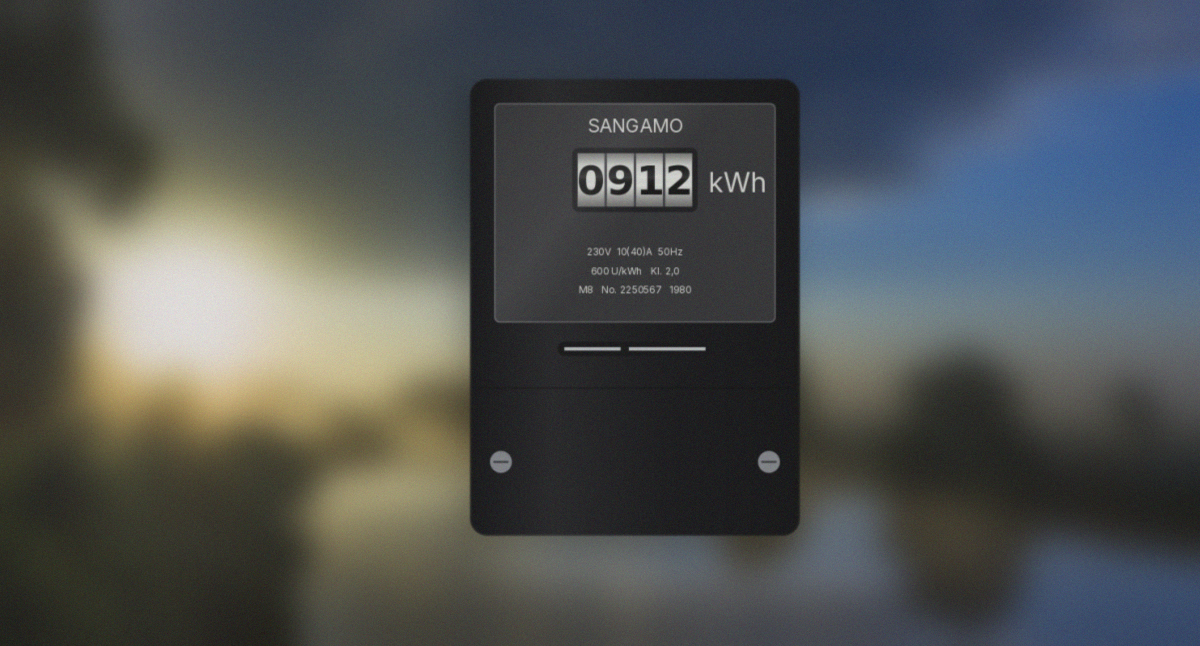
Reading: 912; kWh
